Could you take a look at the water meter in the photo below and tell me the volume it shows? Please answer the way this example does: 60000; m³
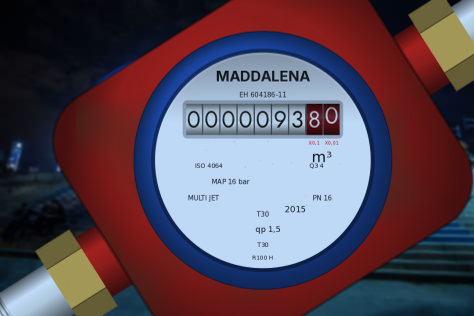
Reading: 93.80; m³
